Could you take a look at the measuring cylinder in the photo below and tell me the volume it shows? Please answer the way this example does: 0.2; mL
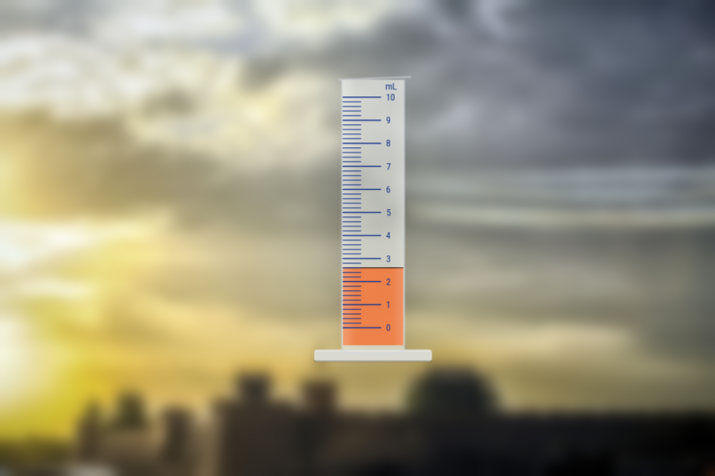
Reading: 2.6; mL
